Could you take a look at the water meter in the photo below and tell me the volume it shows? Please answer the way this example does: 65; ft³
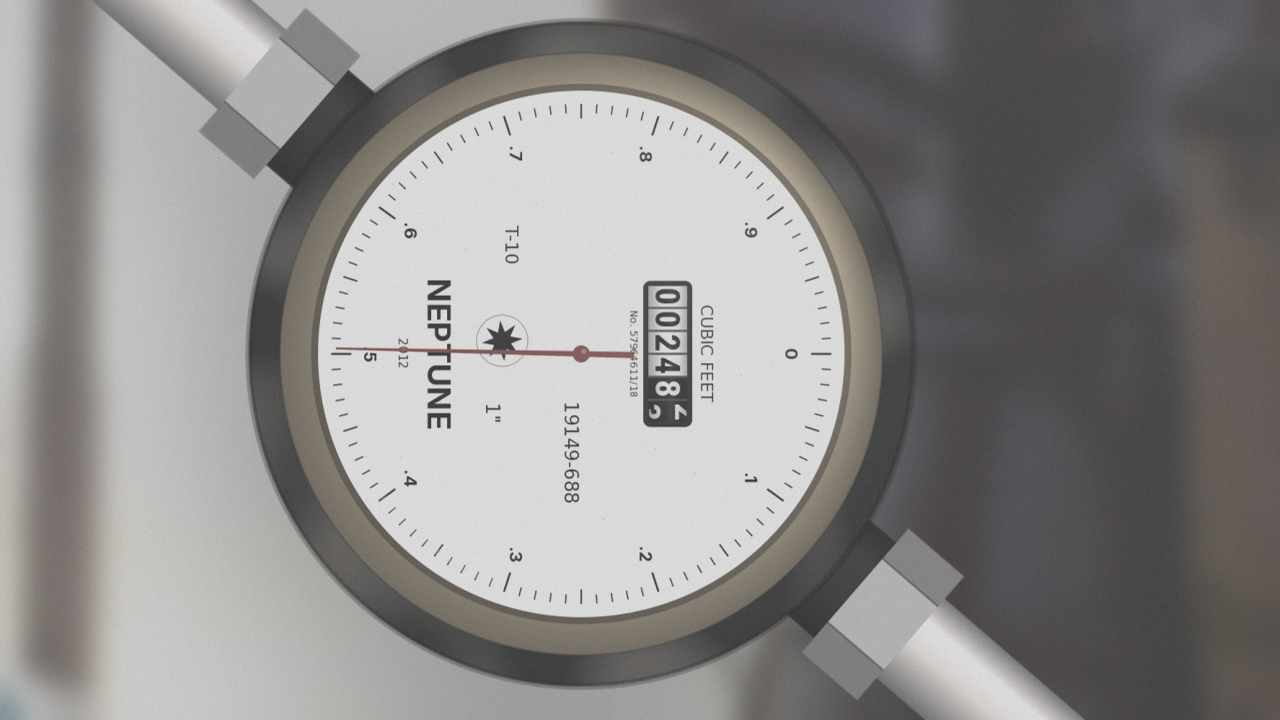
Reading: 2482.50; ft³
